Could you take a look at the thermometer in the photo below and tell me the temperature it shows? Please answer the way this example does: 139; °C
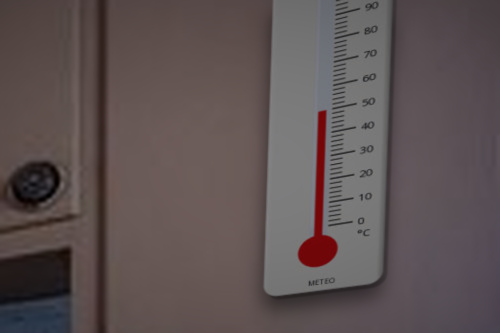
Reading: 50; °C
